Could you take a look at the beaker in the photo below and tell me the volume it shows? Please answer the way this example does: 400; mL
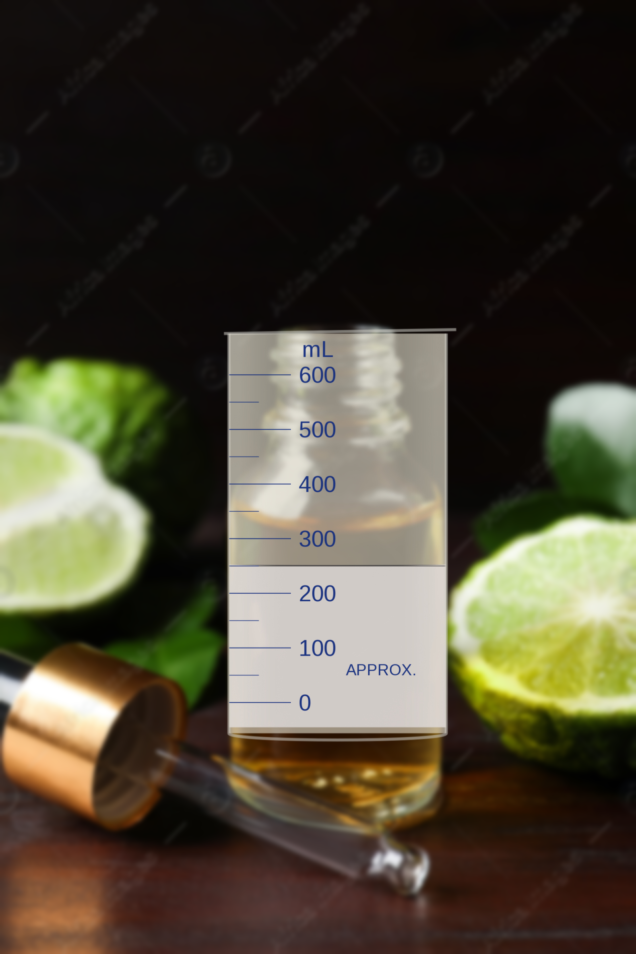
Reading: 250; mL
